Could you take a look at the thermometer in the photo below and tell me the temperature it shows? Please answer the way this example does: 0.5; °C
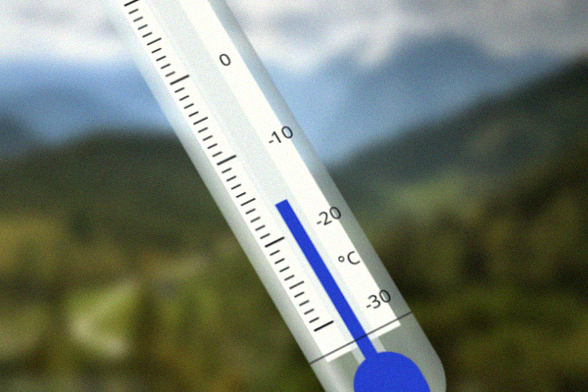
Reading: -16.5; °C
